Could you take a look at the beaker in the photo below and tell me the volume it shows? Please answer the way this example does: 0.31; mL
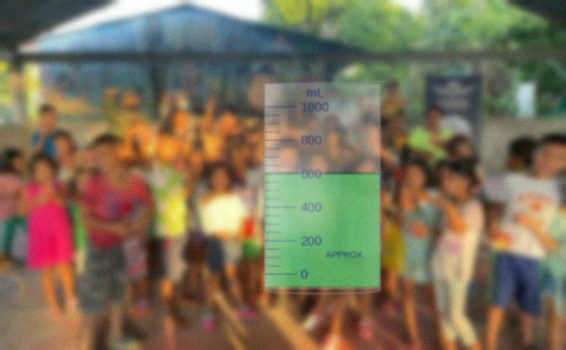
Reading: 600; mL
